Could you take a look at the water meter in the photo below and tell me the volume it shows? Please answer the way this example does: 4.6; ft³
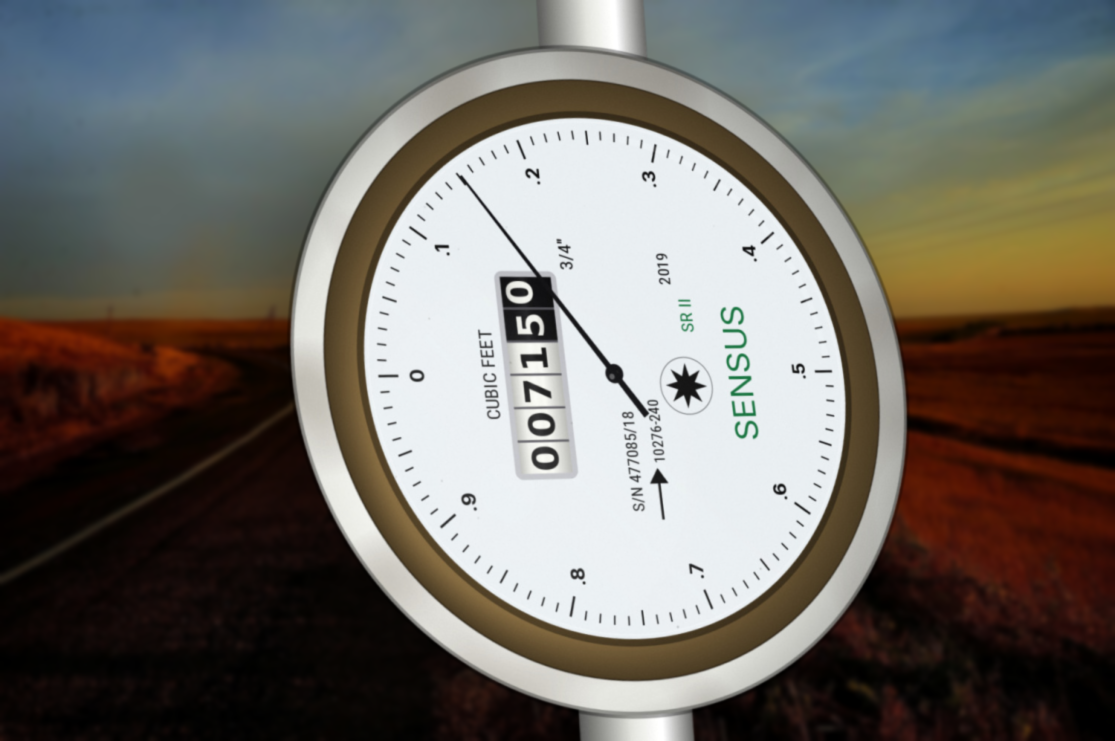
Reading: 7150.15; ft³
